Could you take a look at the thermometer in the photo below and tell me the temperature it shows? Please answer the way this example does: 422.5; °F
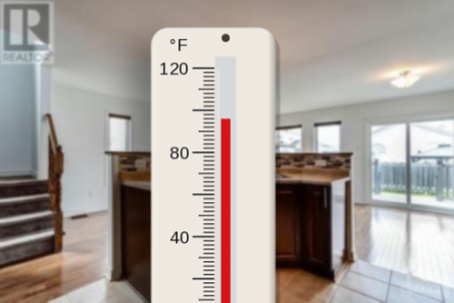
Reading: 96; °F
